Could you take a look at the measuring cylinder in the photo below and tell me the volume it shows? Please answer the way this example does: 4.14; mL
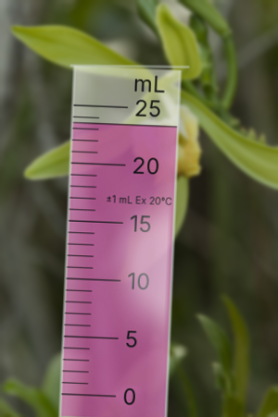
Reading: 23.5; mL
